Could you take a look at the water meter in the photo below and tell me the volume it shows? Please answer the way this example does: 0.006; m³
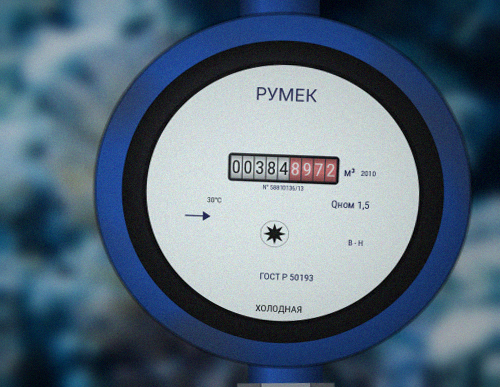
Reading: 384.8972; m³
